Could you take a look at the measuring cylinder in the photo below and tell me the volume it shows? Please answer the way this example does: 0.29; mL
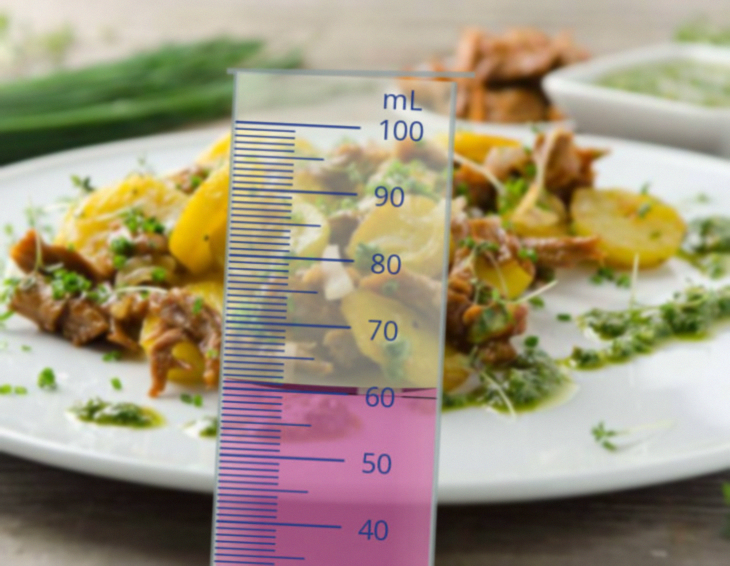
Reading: 60; mL
